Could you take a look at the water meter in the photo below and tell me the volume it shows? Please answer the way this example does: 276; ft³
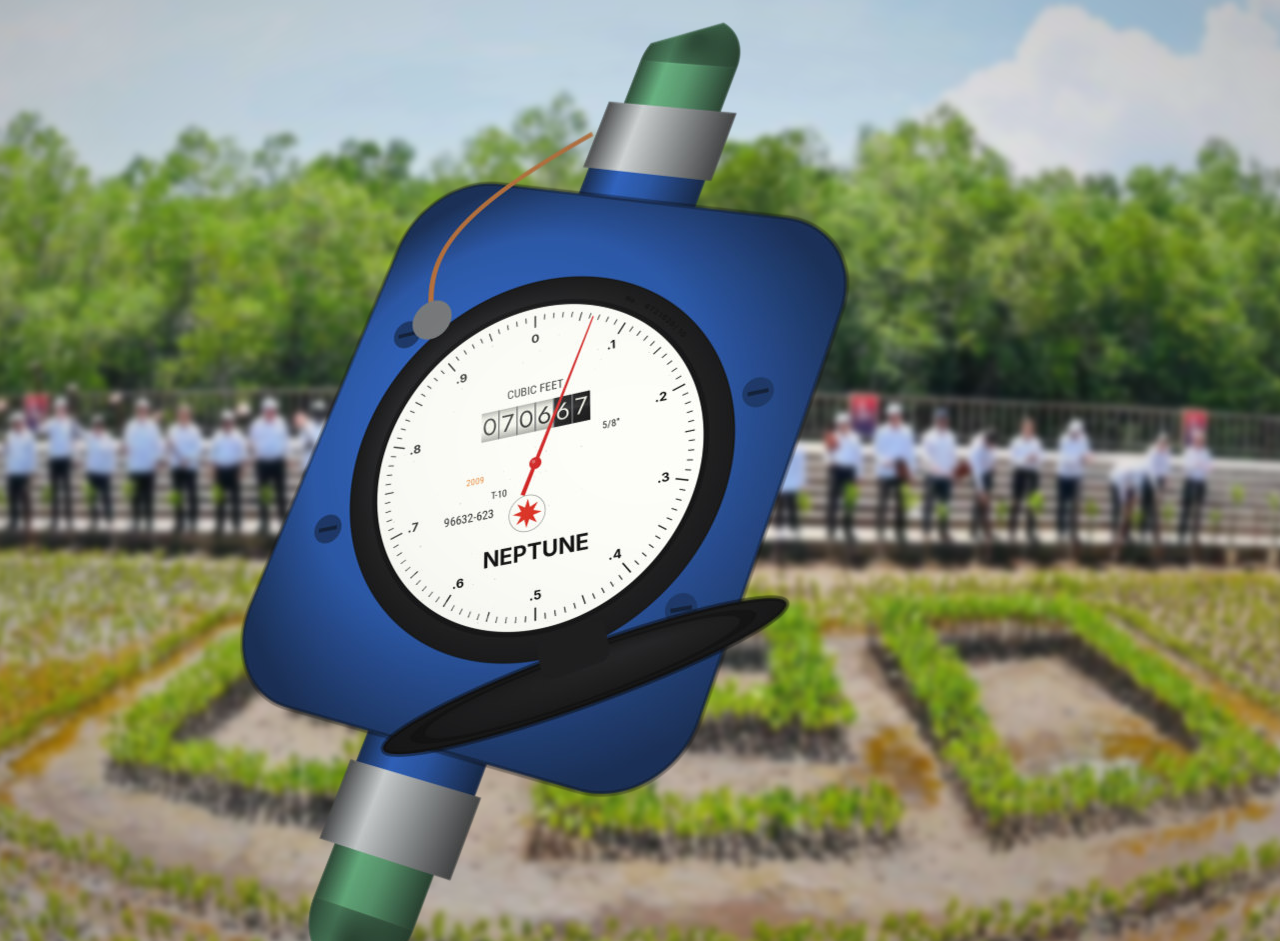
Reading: 70667.06; ft³
